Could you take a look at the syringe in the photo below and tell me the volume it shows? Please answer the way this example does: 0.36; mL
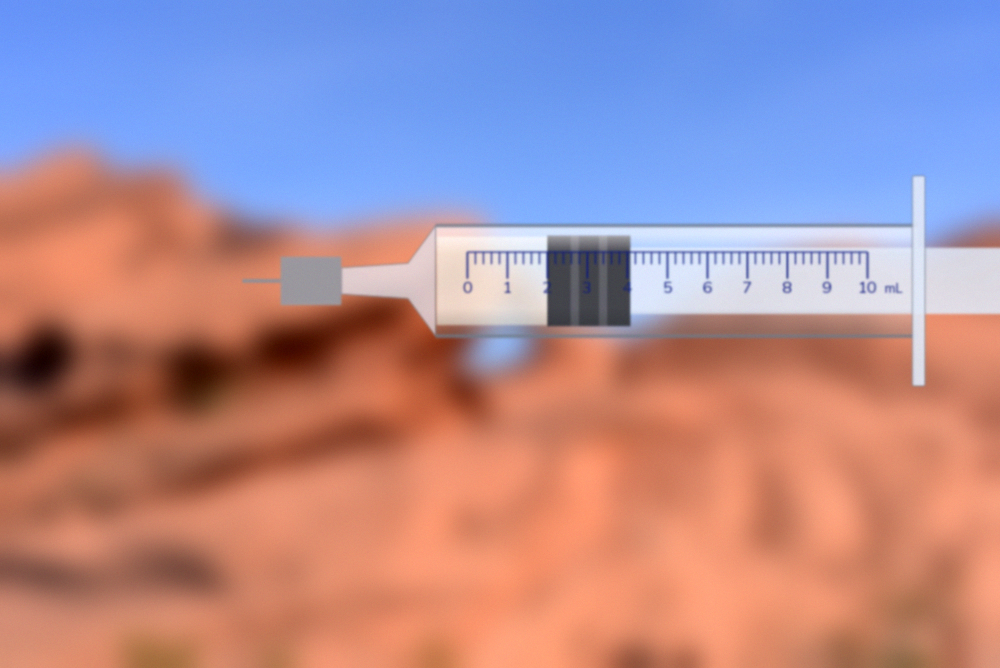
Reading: 2; mL
